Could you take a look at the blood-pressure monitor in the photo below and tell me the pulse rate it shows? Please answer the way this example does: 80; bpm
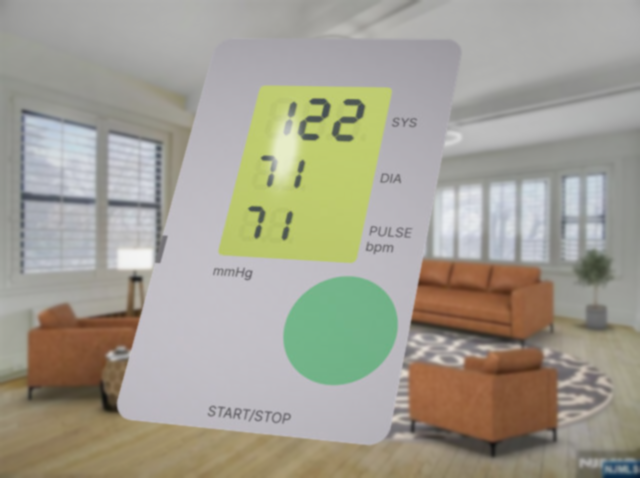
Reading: 71; bpm
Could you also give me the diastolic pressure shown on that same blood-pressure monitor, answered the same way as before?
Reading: 71; mmHg
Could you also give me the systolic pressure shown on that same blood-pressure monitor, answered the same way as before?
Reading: 122; mmHg
